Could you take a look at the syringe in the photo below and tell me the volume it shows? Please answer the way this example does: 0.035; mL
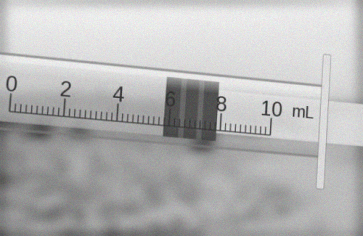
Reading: 5.8; mL
